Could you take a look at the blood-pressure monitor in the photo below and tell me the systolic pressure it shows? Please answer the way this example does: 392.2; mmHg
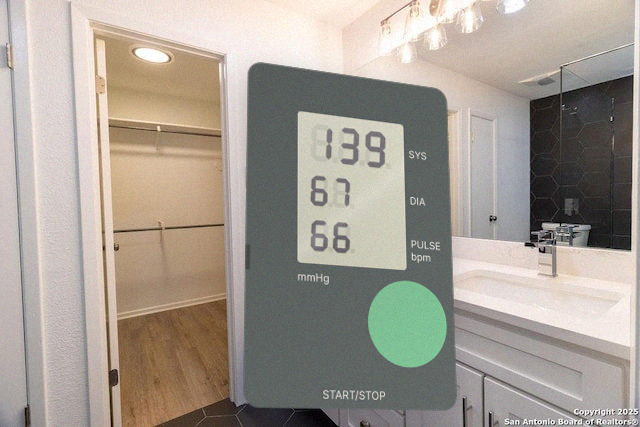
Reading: 139; mmHg
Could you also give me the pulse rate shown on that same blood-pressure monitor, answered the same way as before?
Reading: 66; bpm
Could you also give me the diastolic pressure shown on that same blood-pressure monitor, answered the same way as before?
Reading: 67; mmHg
